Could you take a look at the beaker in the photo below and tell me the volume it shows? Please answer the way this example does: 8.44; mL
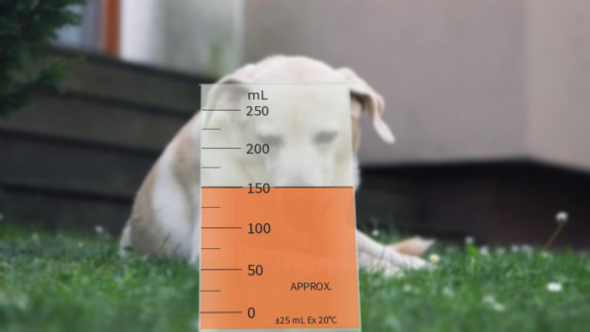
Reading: 150; mL
